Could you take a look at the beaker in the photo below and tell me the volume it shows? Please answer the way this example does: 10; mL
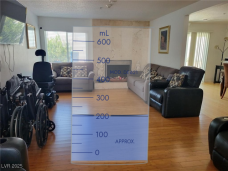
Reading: 200; mL
